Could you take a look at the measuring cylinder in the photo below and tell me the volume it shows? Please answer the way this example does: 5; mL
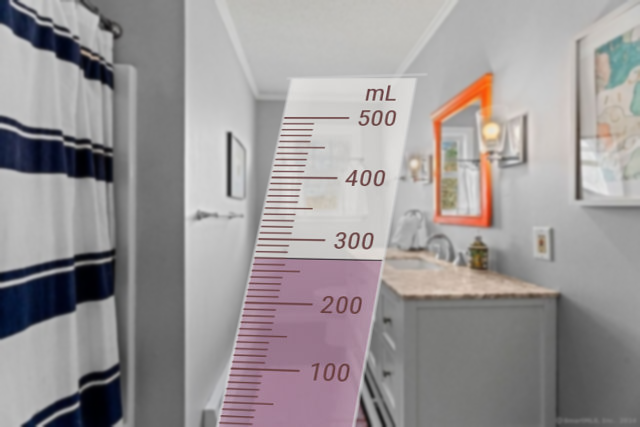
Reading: 270; mL
